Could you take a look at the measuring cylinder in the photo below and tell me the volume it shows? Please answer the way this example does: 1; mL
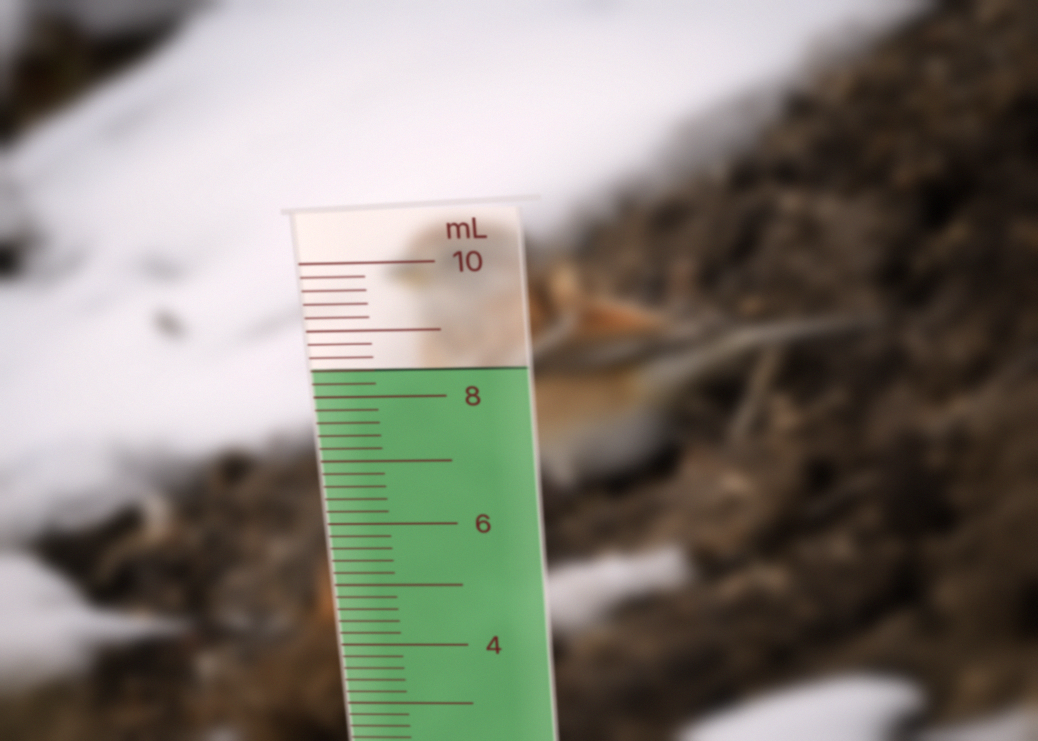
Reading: 8.4; mL
